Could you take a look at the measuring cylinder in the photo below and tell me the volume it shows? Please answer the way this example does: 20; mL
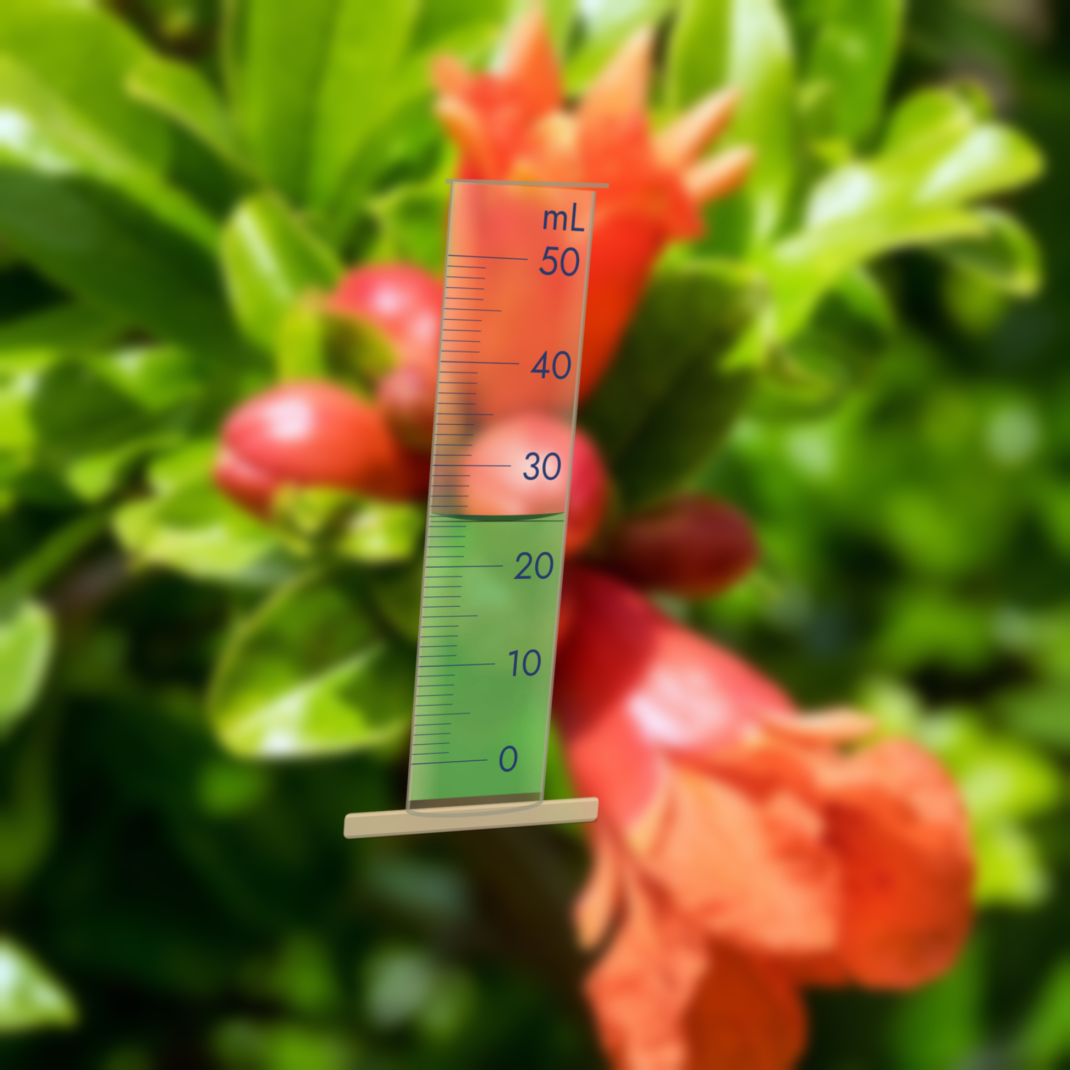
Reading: 24.5; mL
